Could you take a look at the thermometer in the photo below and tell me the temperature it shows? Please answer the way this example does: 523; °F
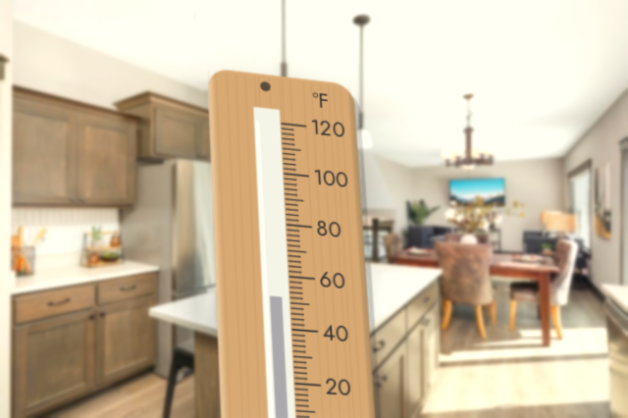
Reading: 52; °F
